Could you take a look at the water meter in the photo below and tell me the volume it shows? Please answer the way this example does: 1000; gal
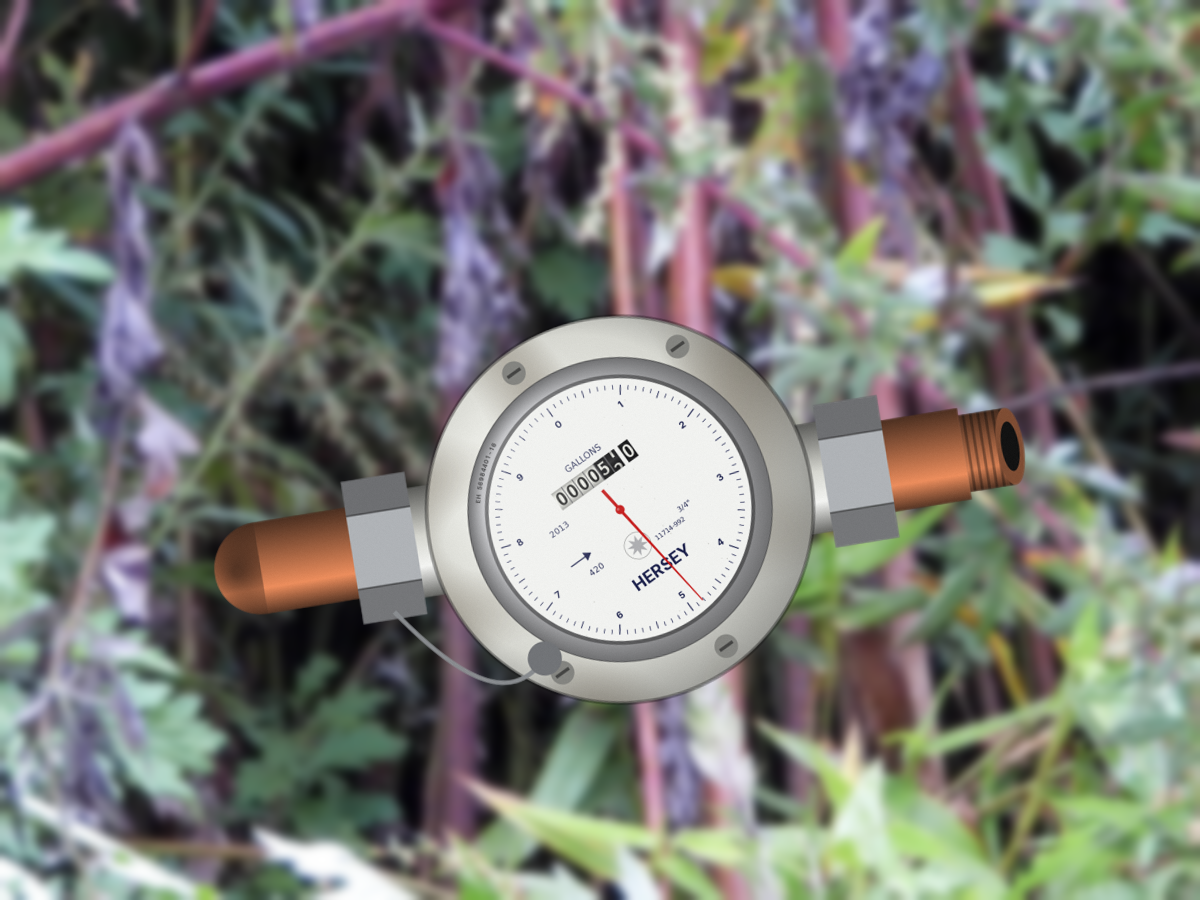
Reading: 514.8; gal
